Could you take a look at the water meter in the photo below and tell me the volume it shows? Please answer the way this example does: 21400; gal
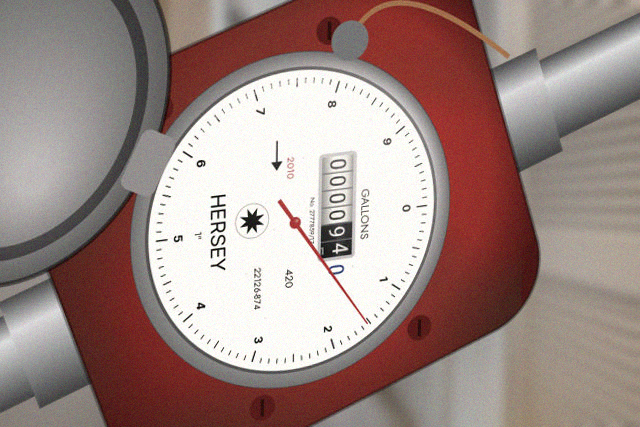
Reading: 941.5; gal
